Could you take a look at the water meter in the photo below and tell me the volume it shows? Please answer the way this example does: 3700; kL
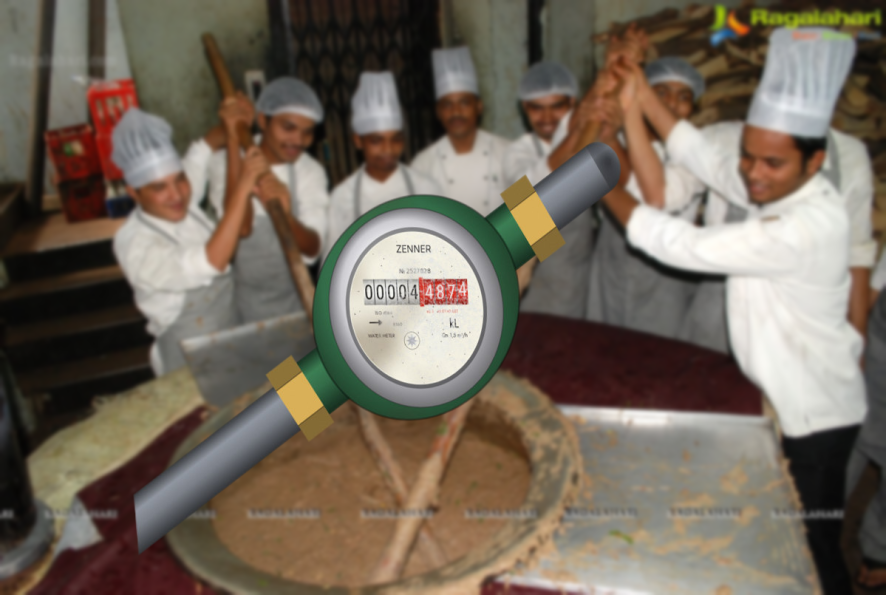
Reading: 4.4874; kL
